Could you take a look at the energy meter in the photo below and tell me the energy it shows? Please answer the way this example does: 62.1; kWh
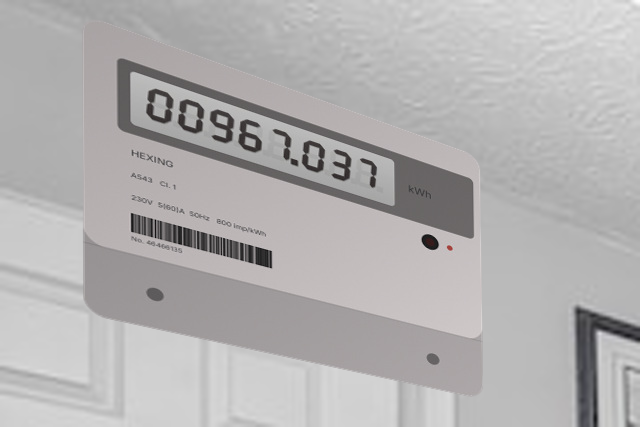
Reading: 967.037; kWh
